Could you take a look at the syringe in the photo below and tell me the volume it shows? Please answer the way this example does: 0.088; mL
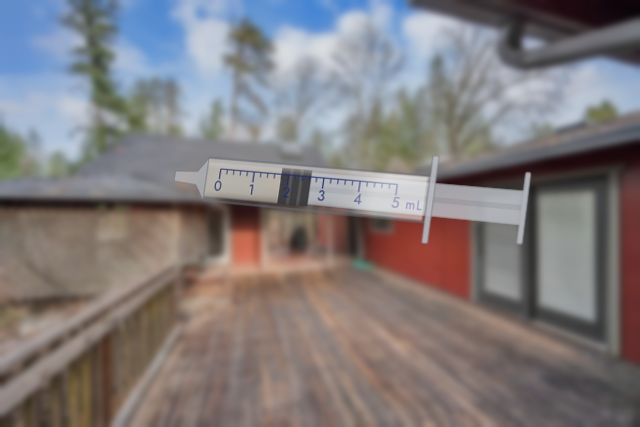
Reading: 1.8; mL
